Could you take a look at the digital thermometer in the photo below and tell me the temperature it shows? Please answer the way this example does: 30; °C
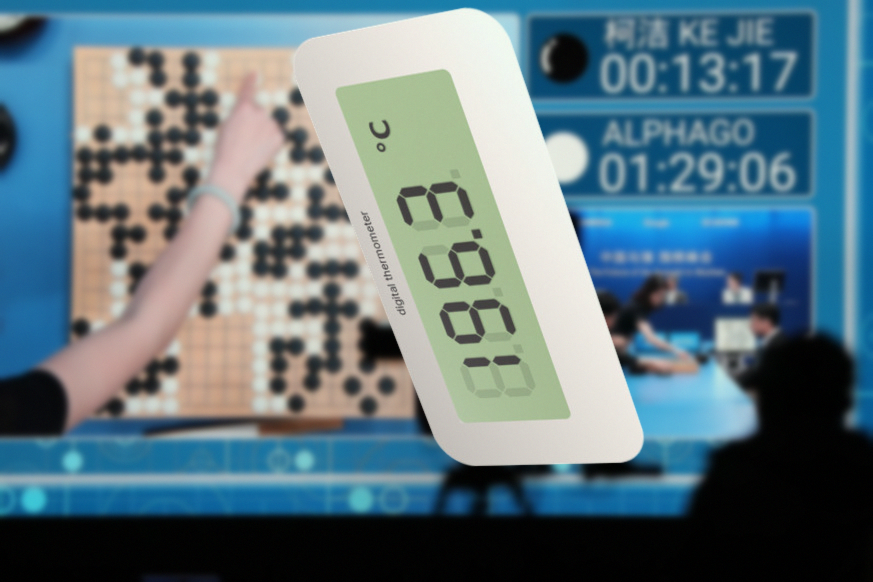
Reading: 196.3; °C
